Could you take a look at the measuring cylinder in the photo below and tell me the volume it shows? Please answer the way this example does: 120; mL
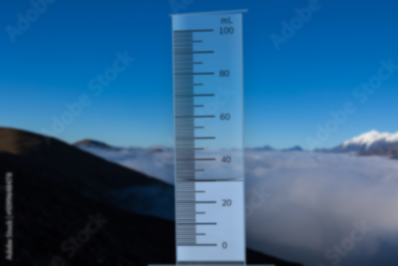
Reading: 30; mL
